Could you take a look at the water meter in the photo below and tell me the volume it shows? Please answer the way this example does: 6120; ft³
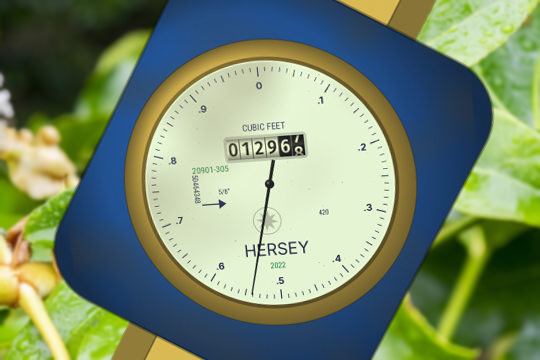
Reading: 12967.54; ft³
